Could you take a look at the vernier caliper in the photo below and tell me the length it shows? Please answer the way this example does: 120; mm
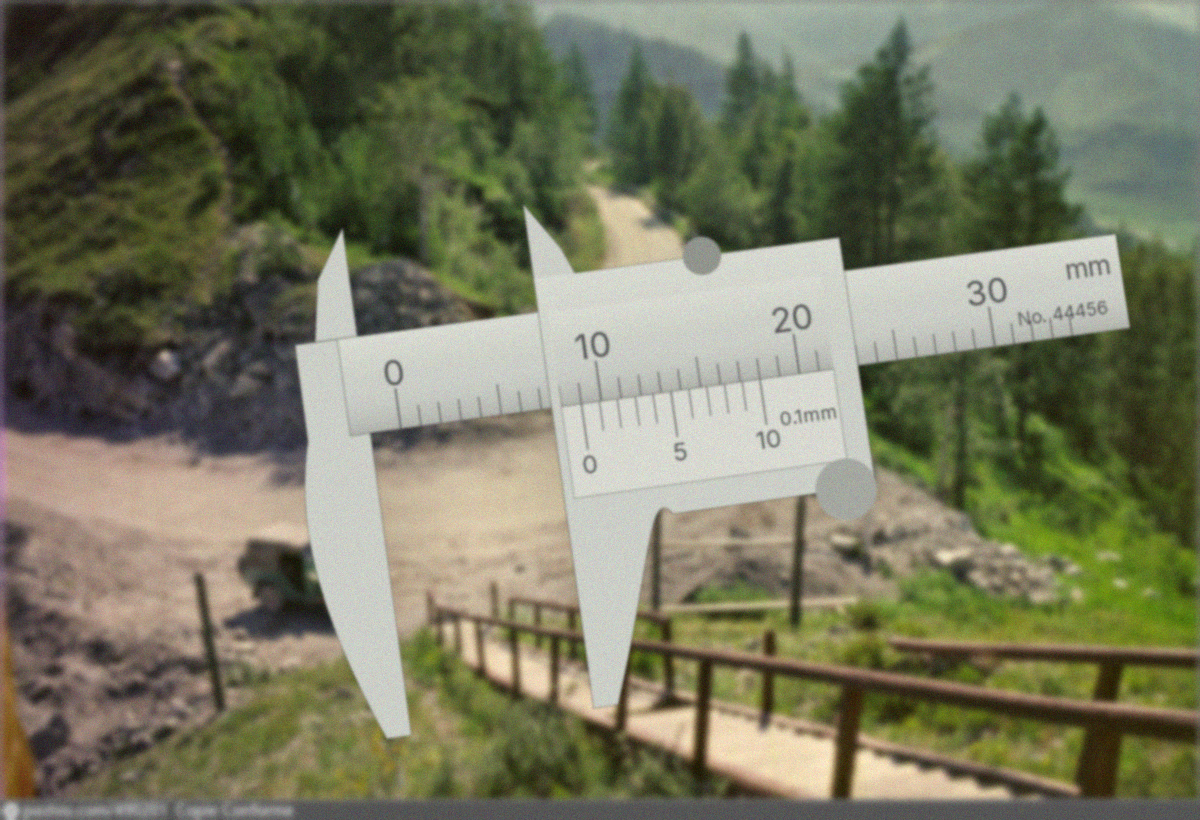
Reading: 9.0; mm
